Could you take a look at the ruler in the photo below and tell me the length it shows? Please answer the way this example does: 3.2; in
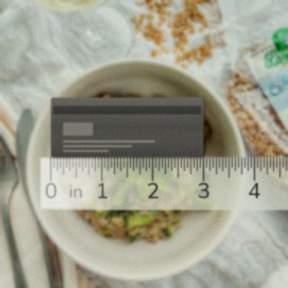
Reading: 3; in
